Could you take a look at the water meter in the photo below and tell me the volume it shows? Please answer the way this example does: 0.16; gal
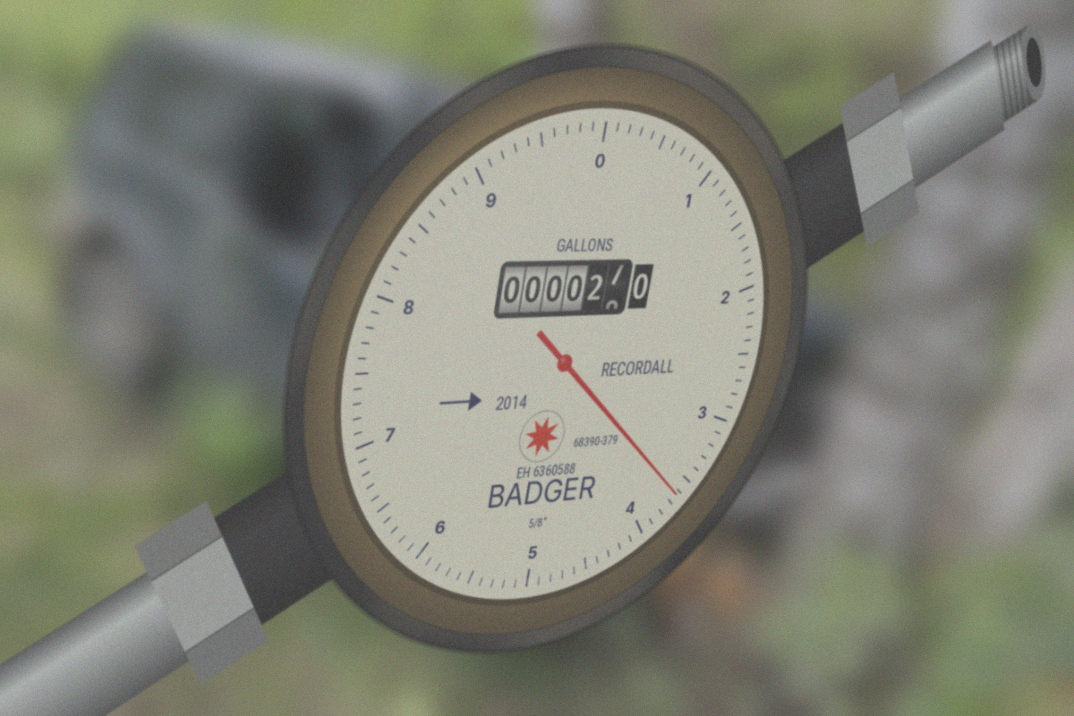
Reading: 273.6; gal
